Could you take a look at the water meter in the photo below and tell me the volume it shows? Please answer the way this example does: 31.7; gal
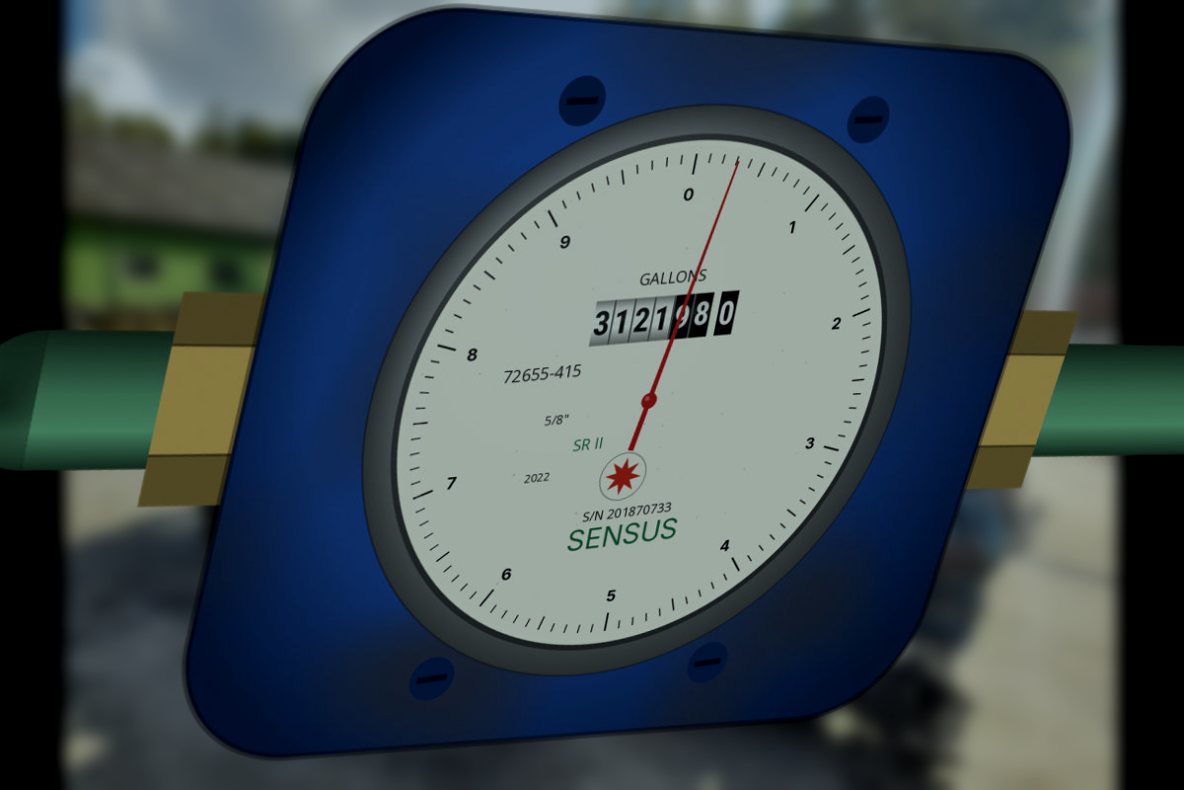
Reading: 3121980.3; gal
